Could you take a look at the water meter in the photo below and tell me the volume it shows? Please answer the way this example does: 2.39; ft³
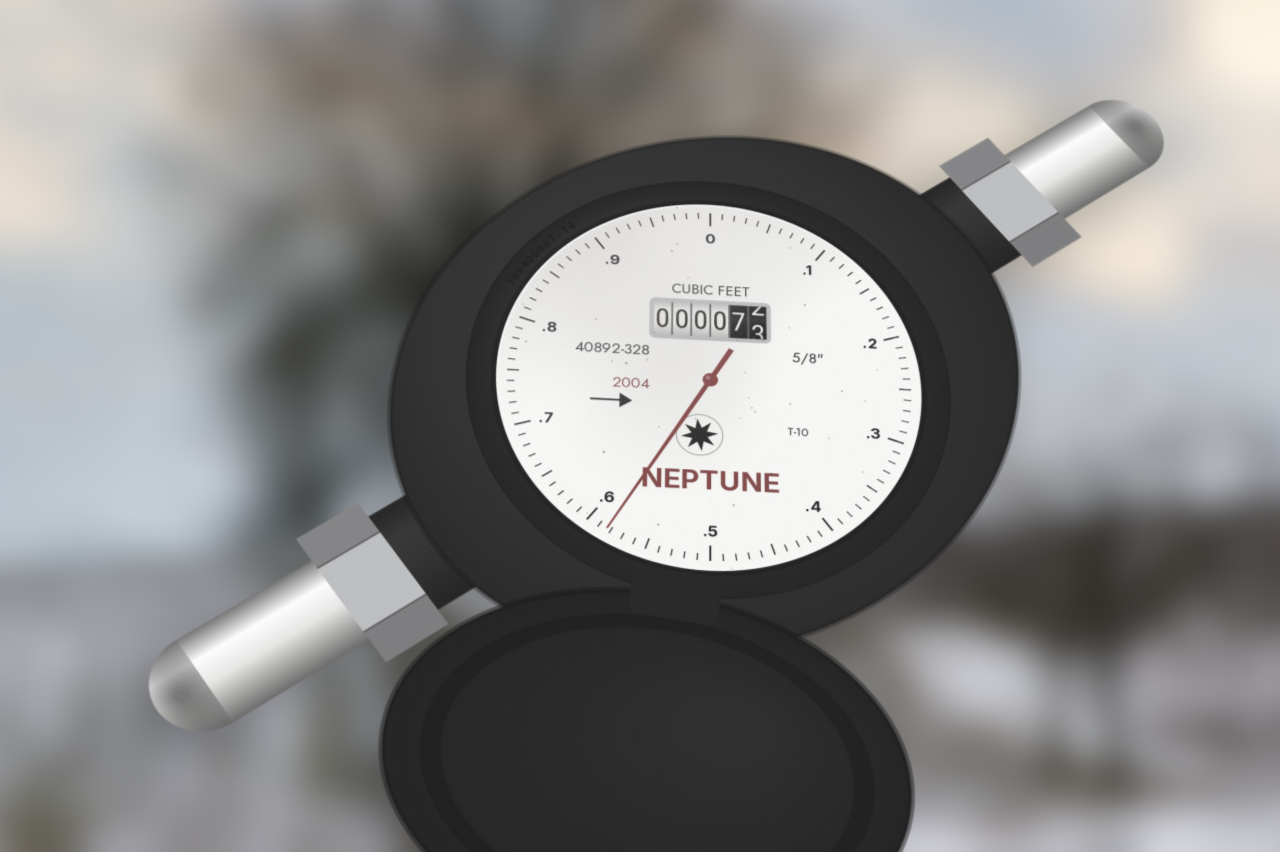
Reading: 72.58; ft³
